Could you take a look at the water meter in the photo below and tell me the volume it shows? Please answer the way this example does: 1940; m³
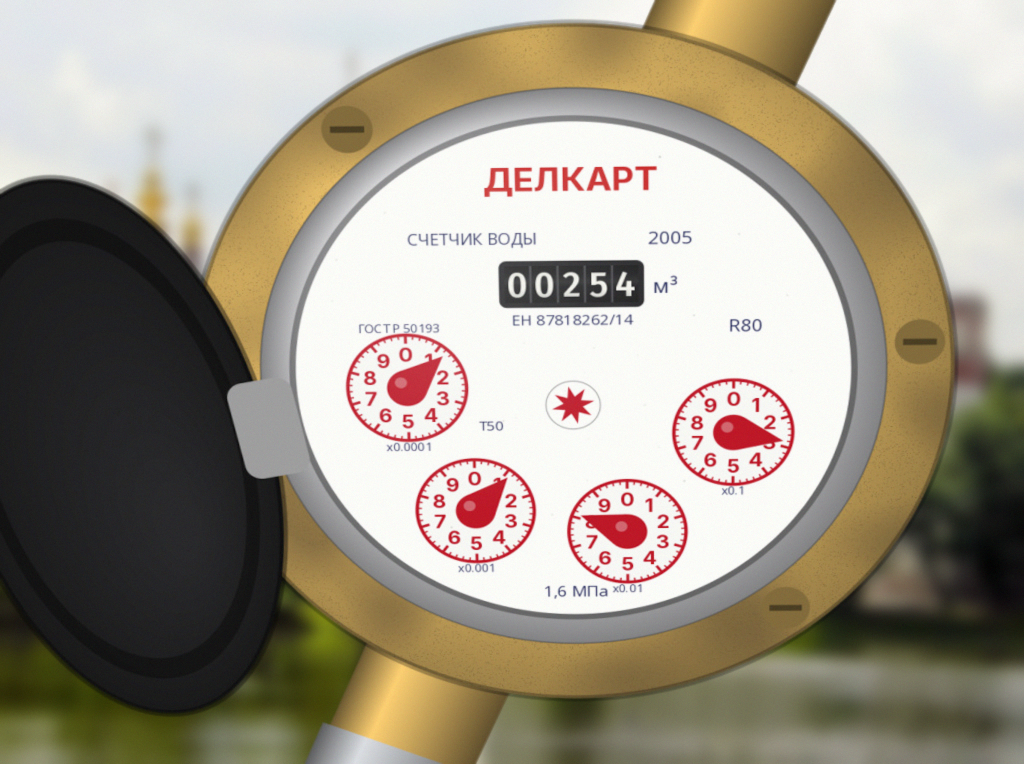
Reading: 254.2811; m³
